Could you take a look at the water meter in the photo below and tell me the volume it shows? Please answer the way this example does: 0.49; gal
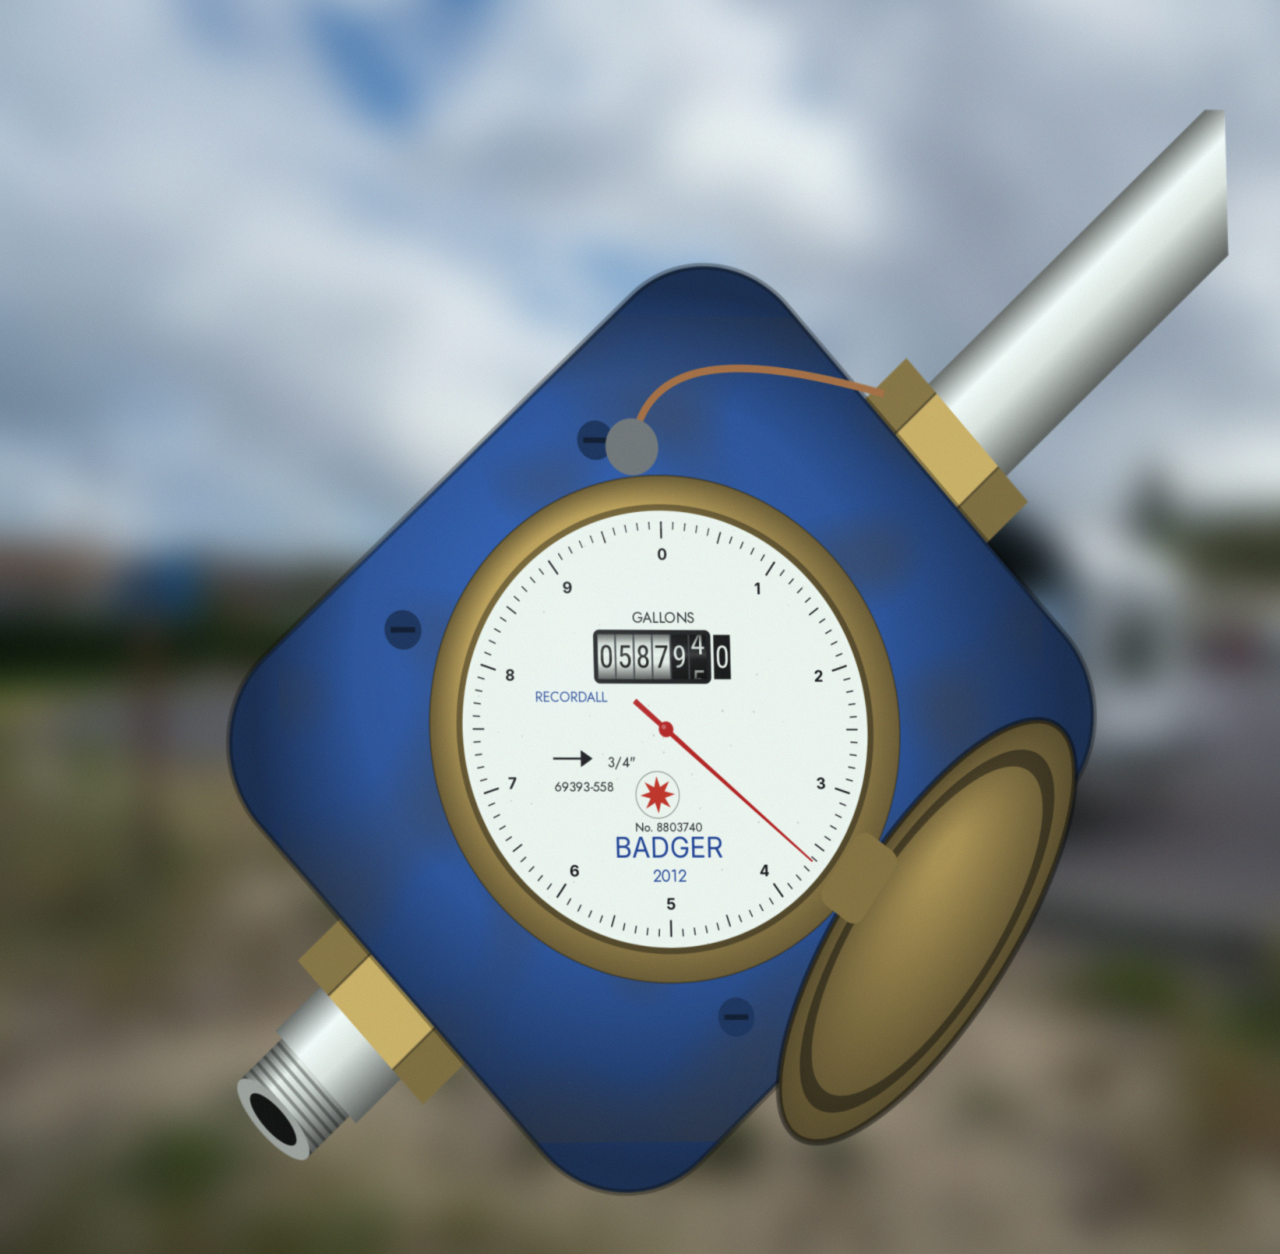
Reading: 587943.6; gal
